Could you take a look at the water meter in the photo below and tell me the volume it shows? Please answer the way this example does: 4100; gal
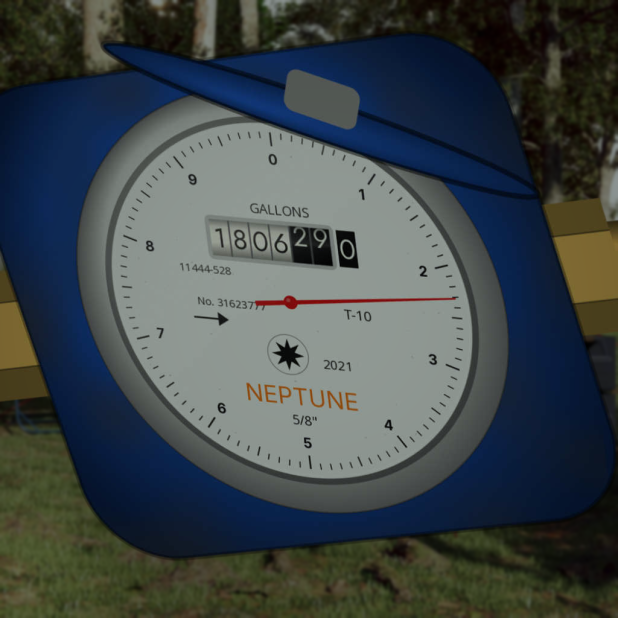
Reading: 1806292.3; gal
